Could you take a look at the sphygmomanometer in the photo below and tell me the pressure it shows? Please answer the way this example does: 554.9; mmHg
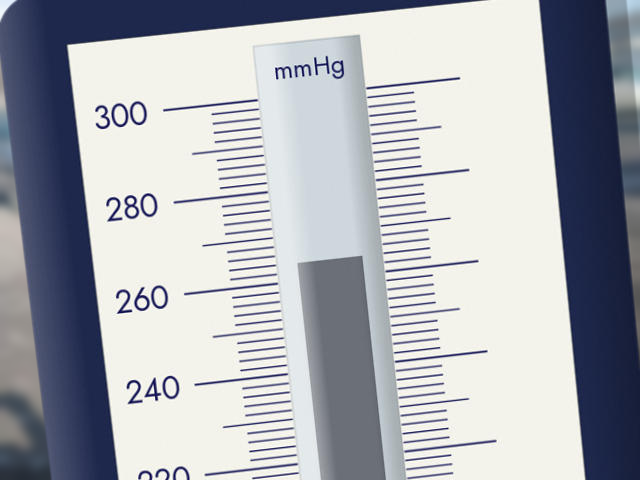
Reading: 264; mmHg
